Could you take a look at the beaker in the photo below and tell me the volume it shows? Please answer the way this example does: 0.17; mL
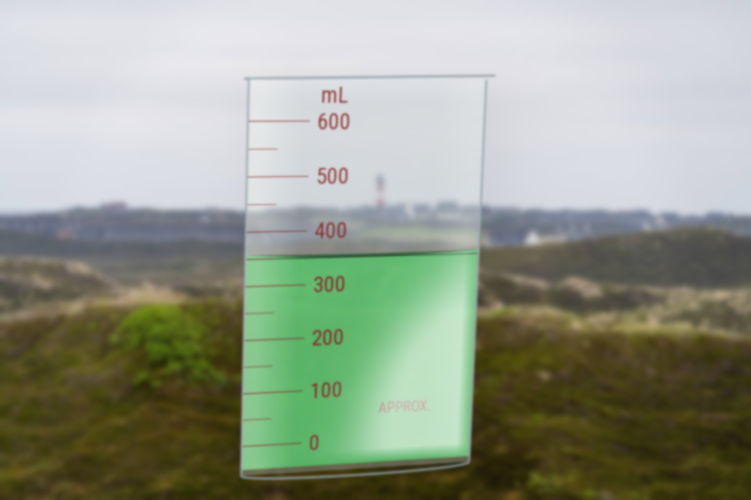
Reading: 350; mL
